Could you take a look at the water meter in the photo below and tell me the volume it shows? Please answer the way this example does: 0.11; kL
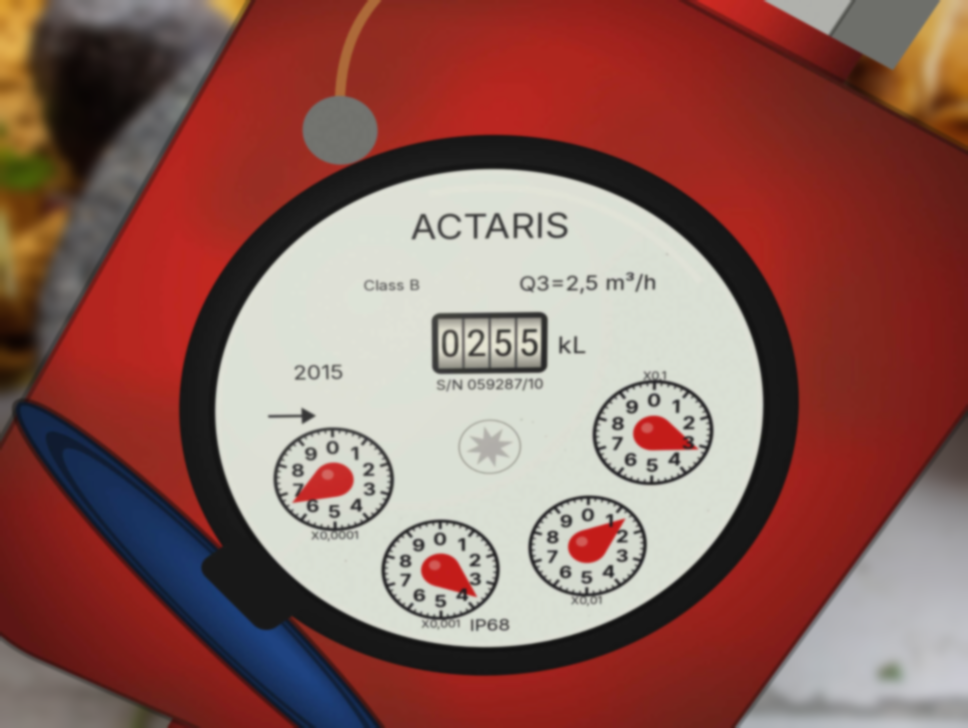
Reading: 255.3136; kL
